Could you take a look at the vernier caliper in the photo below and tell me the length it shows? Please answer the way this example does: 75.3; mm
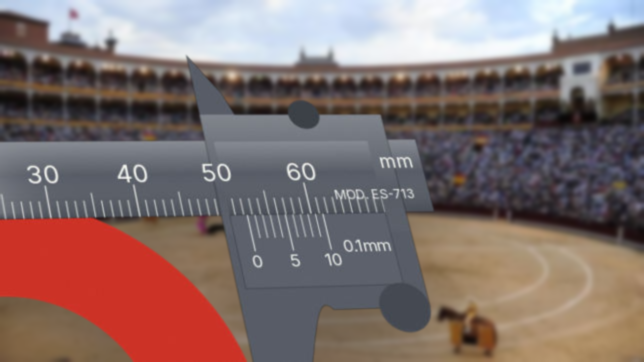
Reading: 52.4; mm
